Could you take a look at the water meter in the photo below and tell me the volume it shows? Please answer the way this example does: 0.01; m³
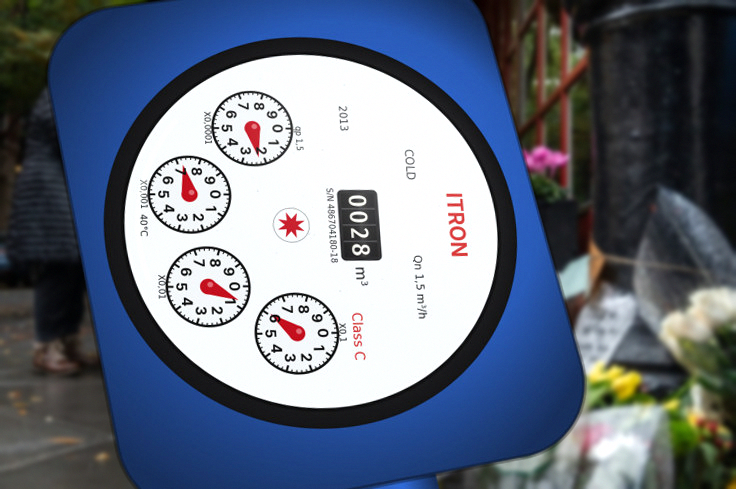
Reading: 28.6072; m³
